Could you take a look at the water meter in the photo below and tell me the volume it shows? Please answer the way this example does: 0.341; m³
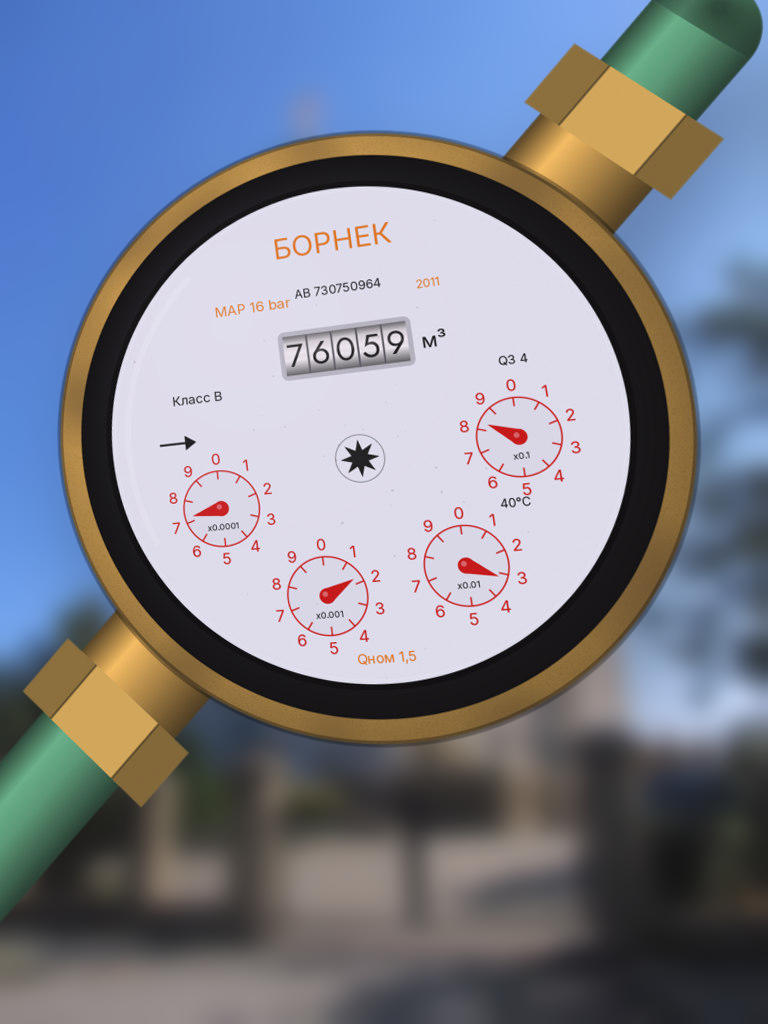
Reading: 76059.8317; m³
